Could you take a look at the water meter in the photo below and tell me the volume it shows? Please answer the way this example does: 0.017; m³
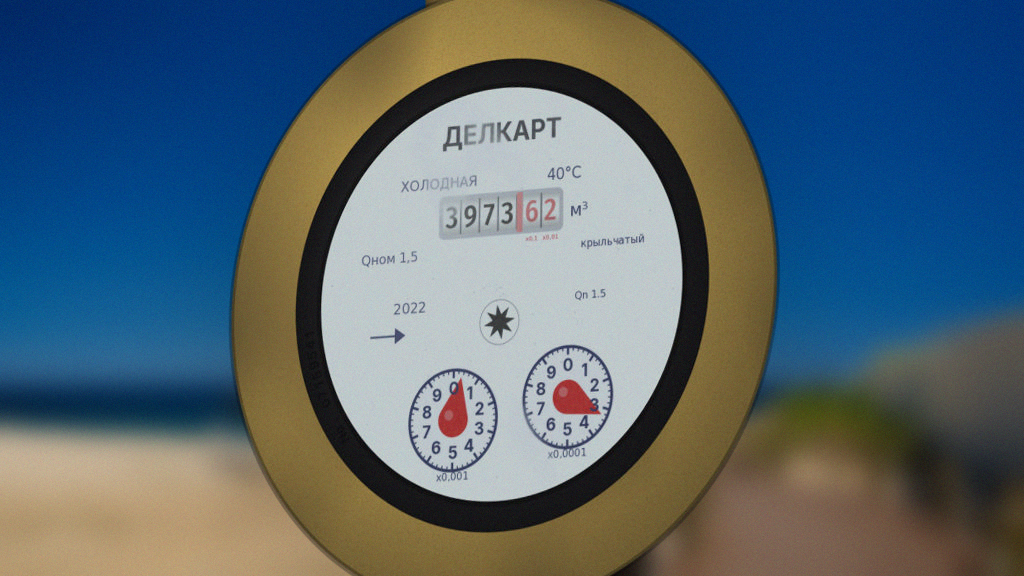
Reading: 3973.6203; m³
